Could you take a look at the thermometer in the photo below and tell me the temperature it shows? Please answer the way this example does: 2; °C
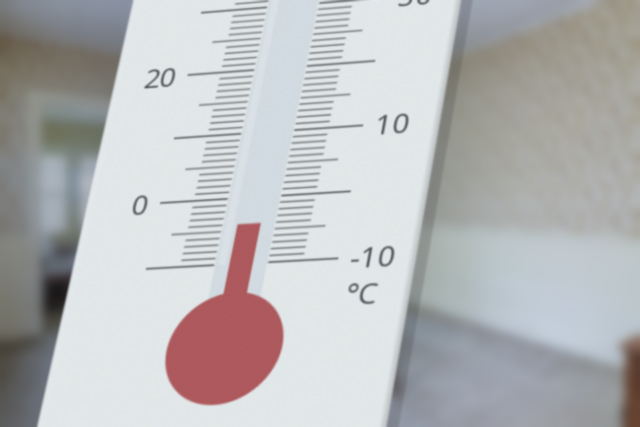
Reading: -4; °C
